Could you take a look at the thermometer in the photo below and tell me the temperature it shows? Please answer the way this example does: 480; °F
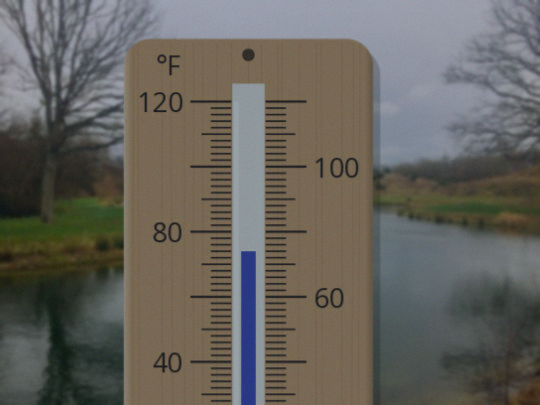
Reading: 74; °F
